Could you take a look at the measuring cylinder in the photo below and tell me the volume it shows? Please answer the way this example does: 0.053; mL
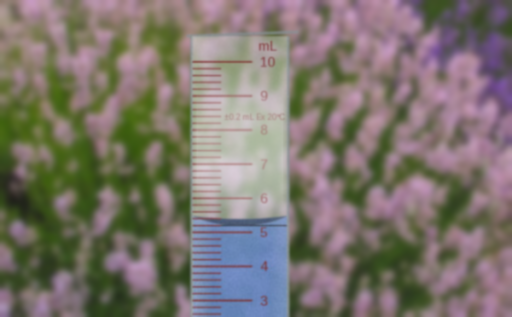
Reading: 5.2; mL
